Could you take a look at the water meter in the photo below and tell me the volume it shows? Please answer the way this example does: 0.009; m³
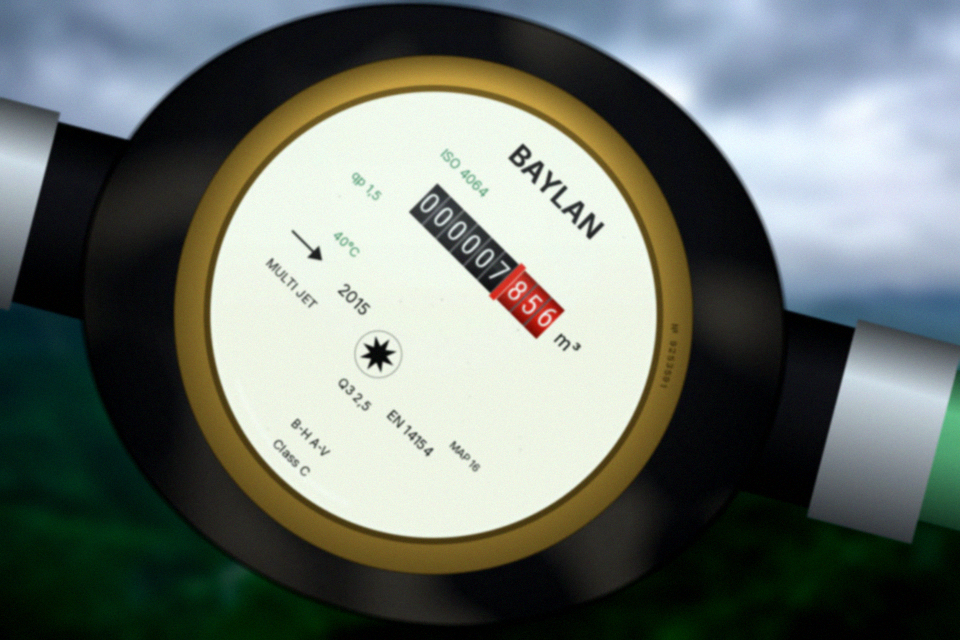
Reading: 7.856; m³
